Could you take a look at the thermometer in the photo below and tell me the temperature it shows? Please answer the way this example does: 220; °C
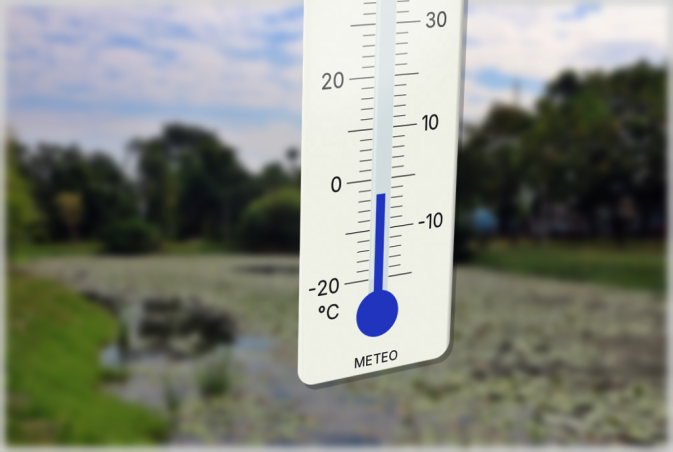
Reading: -3; °C
